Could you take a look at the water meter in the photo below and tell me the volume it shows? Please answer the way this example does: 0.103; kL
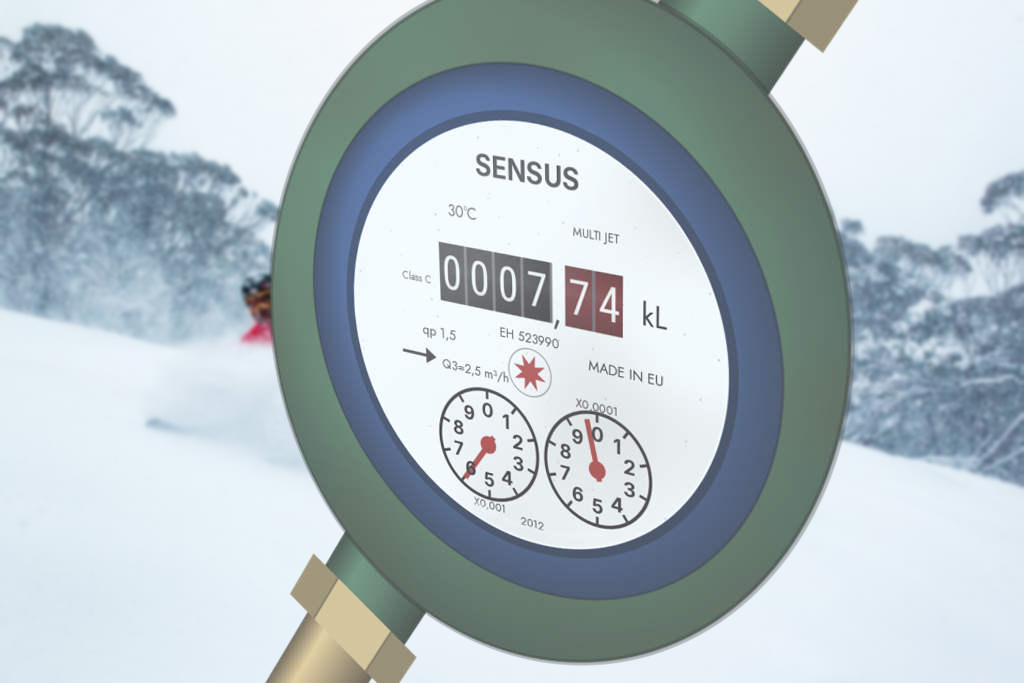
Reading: 7.7459; kL
